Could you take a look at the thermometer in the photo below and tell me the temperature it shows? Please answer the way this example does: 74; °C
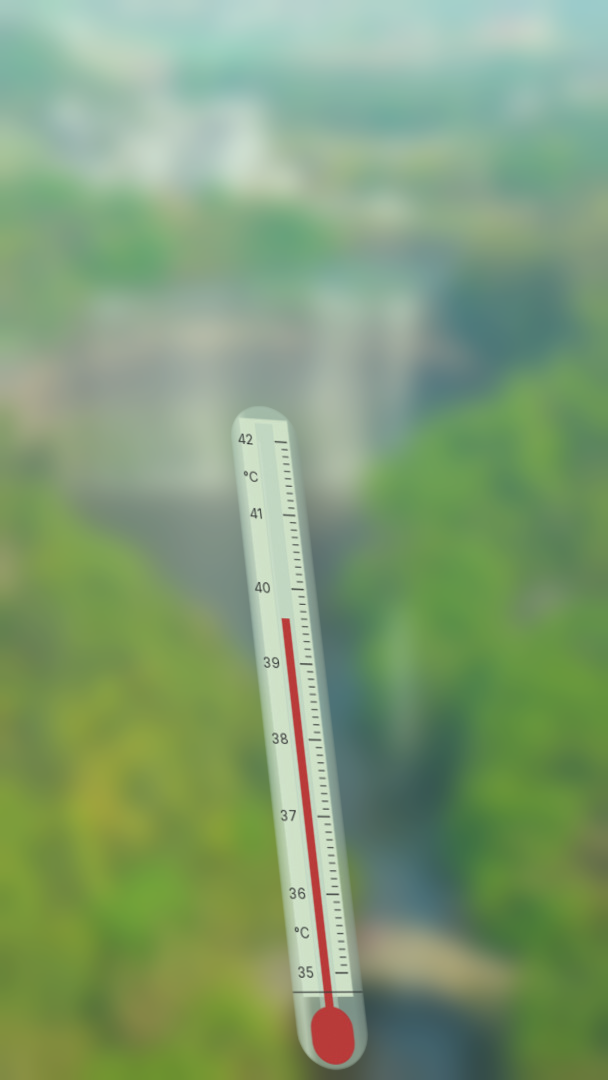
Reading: 39.6; °C
